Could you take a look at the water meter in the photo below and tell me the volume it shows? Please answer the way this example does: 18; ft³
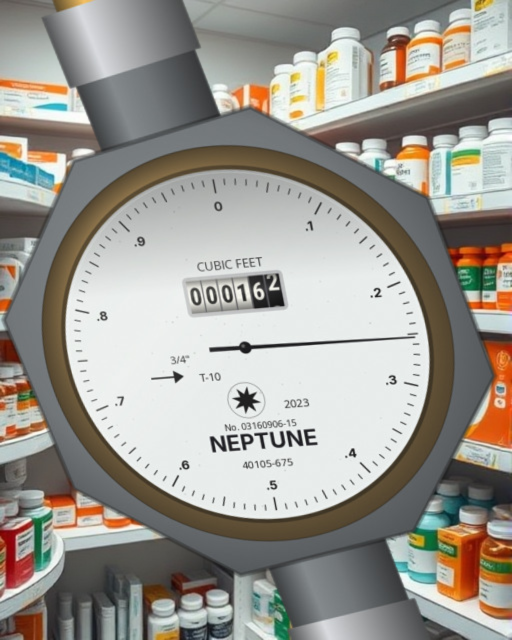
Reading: 162.25; ft³
